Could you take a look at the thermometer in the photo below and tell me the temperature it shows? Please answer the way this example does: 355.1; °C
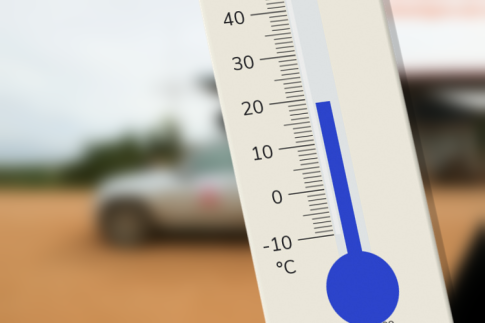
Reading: 19; °C
